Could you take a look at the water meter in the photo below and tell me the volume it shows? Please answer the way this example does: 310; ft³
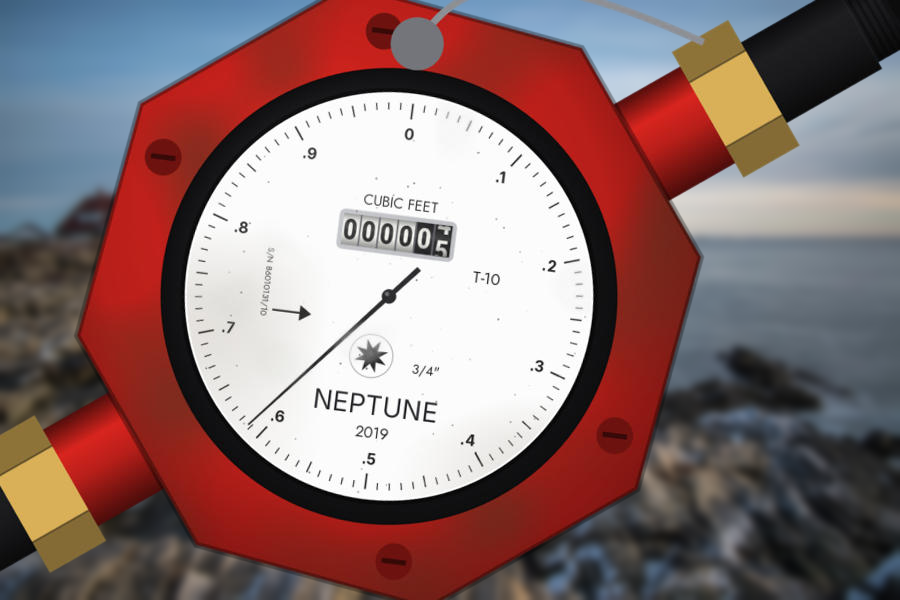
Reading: 4.61; ft³
